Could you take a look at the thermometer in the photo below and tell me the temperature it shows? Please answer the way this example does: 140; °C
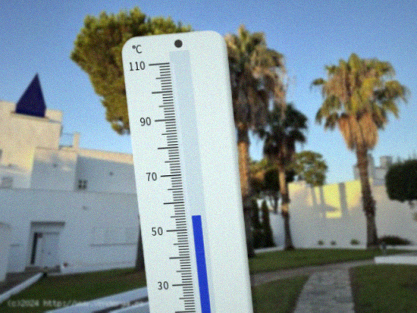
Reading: 55; °C
